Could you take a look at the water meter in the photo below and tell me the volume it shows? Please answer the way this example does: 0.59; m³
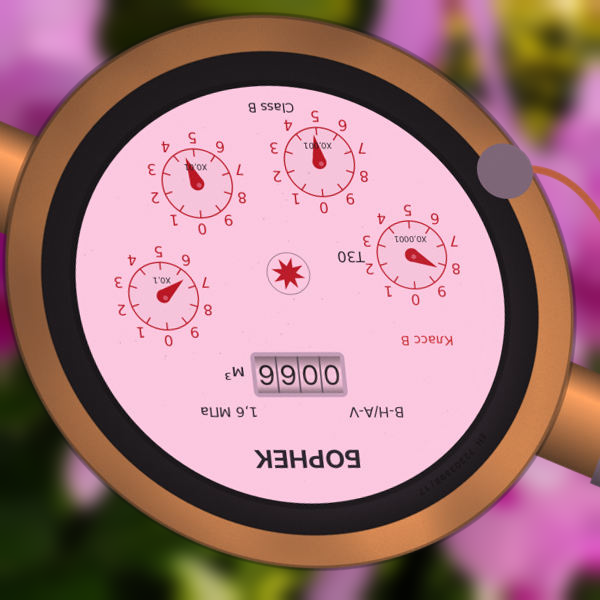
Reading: 66.6448; m³
